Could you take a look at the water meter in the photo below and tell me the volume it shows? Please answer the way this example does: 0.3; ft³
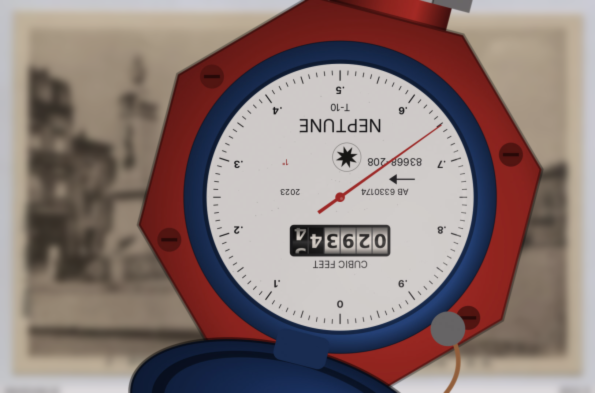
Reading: 29343.65; ft³
